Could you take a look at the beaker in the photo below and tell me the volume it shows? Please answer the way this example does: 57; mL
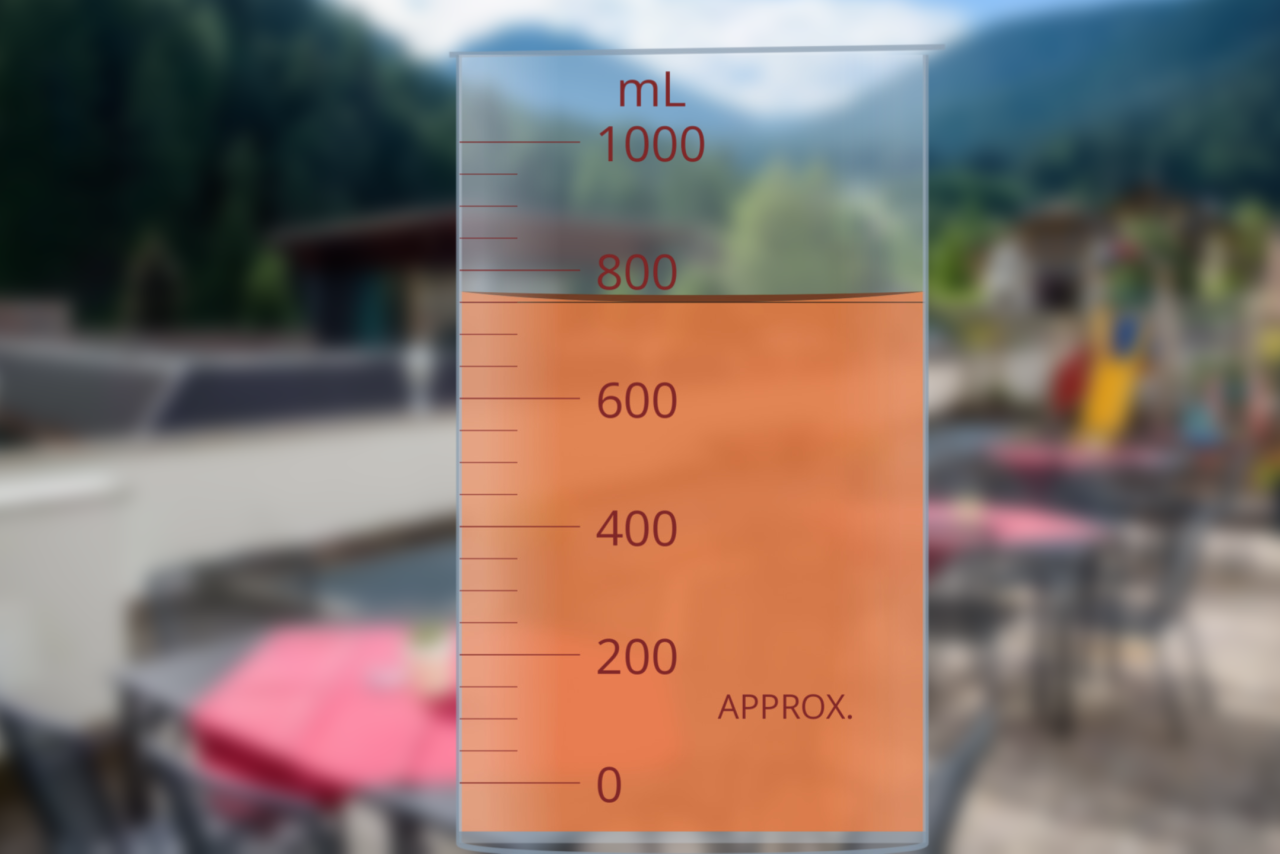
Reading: 750; mL
